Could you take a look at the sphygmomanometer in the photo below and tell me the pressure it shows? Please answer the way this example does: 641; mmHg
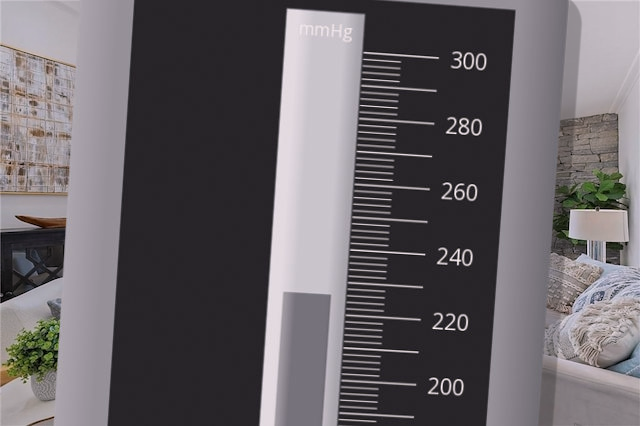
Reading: 226; mmHg
